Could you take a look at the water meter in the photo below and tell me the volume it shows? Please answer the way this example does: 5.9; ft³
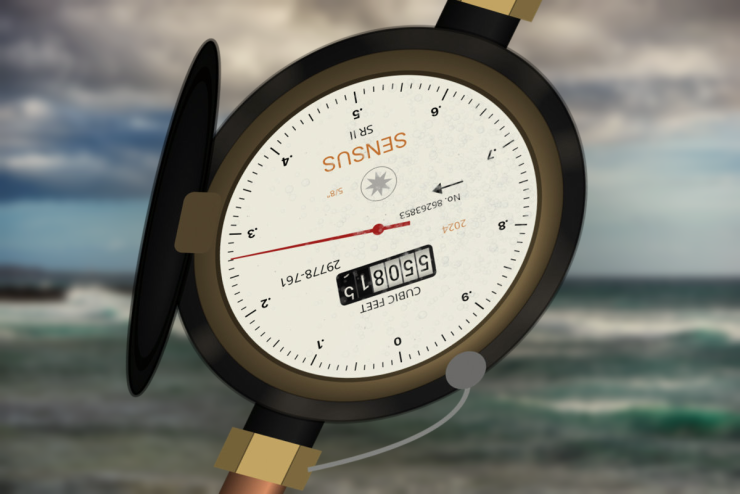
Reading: 550815.27; ft³
